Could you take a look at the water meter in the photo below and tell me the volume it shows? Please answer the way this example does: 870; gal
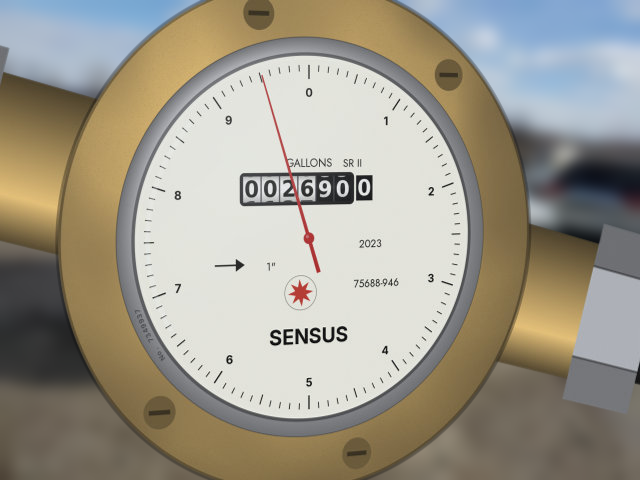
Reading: 26899.5; gal
